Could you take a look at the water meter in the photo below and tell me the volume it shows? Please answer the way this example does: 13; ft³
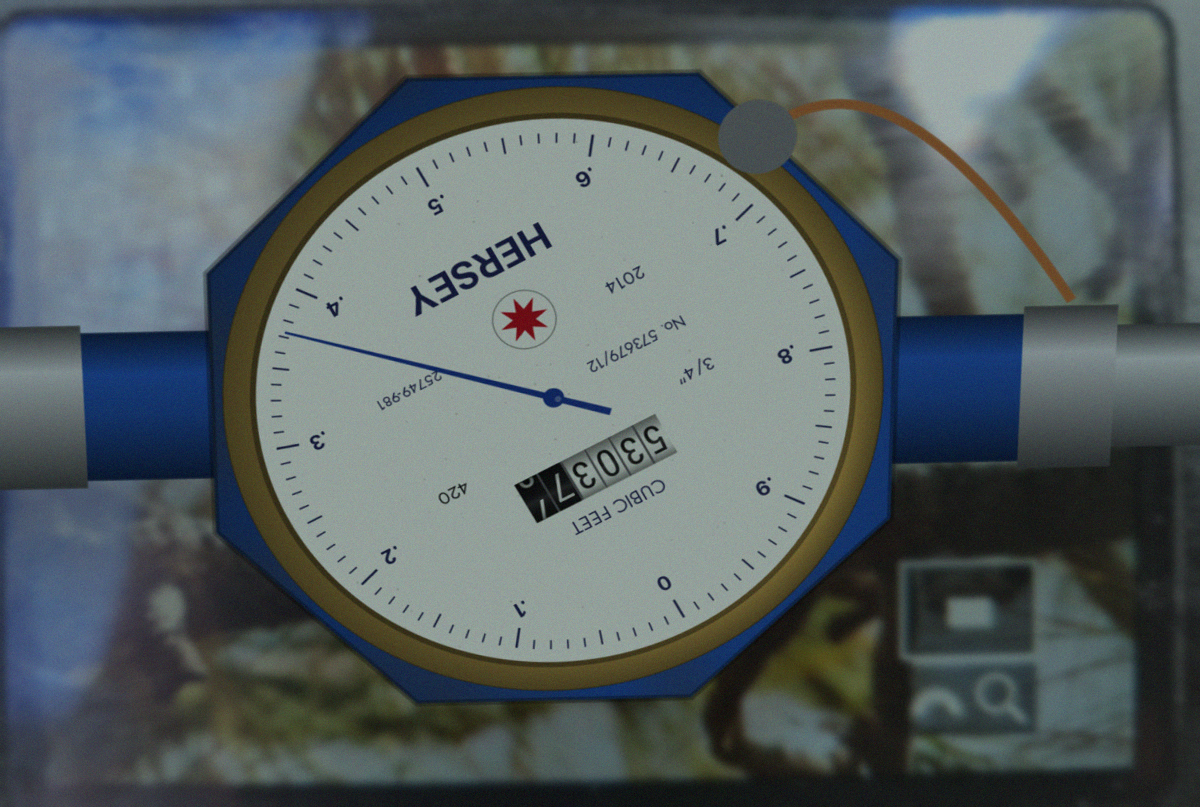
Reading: 530377.37; ft³
